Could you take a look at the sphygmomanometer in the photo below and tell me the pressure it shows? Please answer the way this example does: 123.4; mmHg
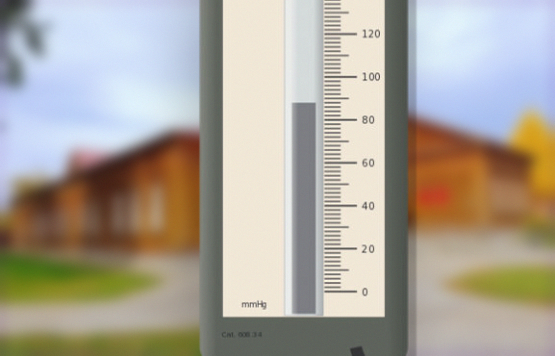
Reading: 88; mmHg
